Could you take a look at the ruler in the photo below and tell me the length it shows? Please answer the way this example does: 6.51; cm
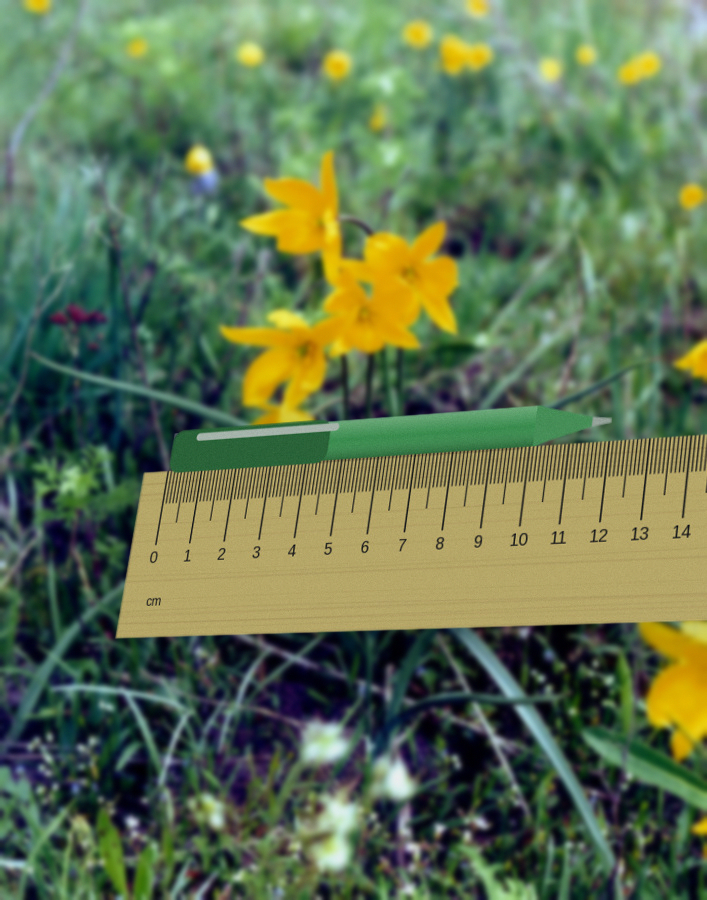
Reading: 12; cm
